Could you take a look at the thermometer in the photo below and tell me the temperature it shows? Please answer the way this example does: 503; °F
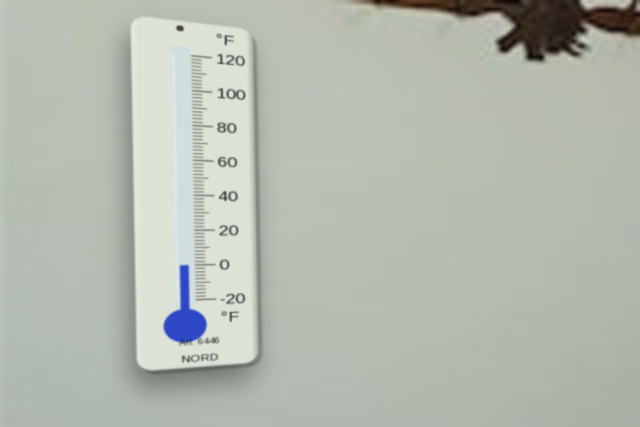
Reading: 0; °F
